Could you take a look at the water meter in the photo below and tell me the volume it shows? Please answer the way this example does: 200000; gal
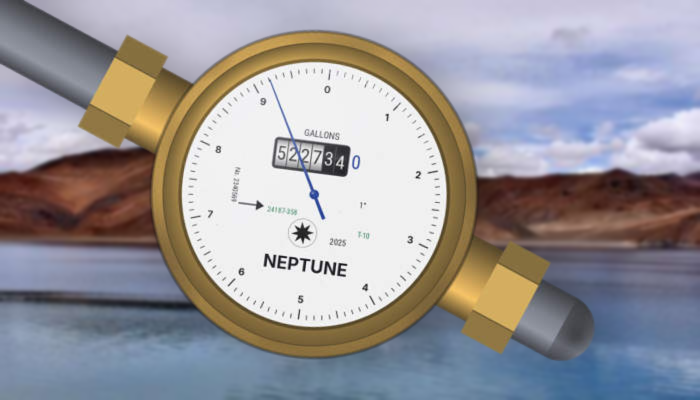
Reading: 5227339.2; gal
